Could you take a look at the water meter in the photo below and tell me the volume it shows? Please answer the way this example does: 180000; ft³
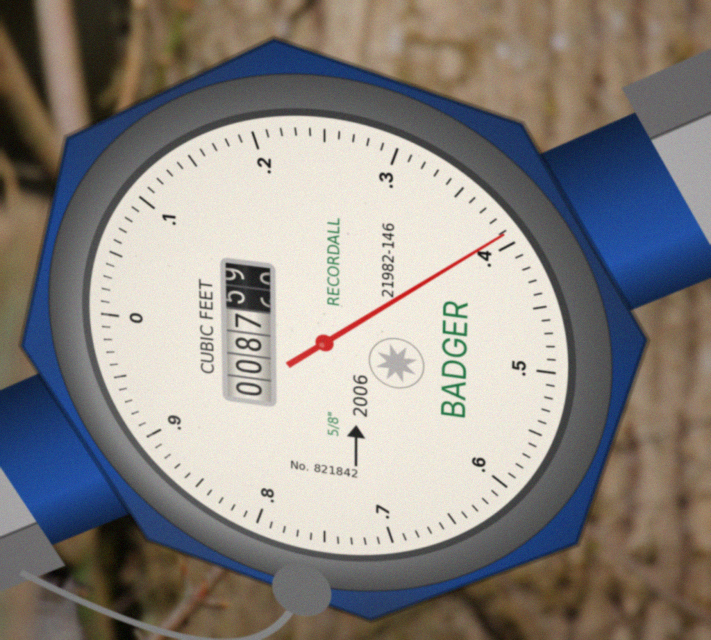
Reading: 8759.39; ft³
